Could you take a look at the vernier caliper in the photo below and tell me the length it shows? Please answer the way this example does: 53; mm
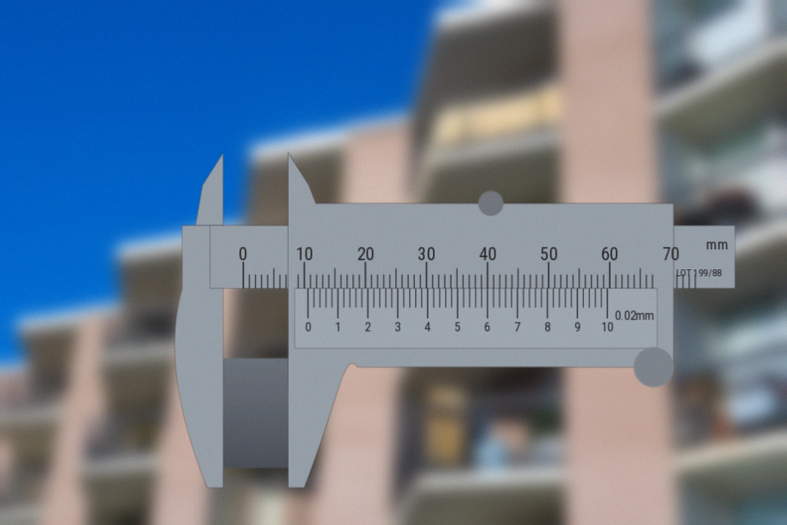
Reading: 10.6; mm
